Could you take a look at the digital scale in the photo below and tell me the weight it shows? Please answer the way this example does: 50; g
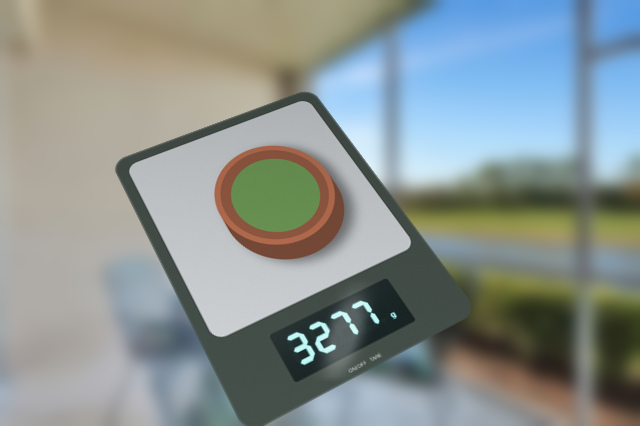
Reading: 3277; g
